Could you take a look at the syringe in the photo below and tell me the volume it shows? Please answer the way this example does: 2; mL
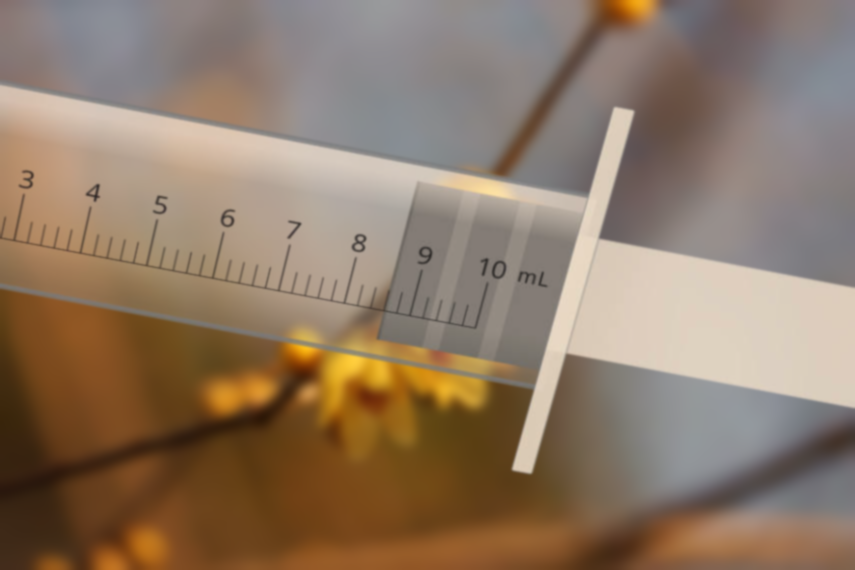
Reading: 8.6; mL
